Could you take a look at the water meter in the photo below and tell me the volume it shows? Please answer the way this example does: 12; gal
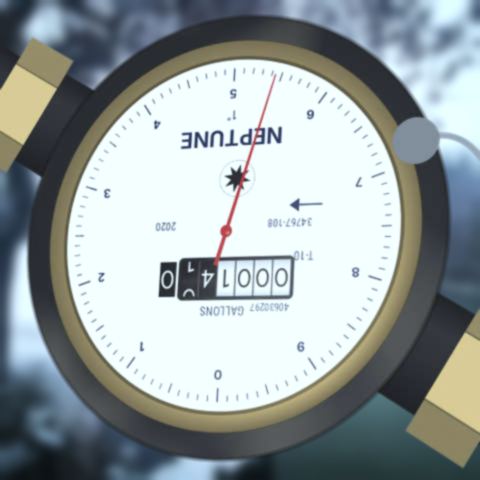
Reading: 1405.4; gal
